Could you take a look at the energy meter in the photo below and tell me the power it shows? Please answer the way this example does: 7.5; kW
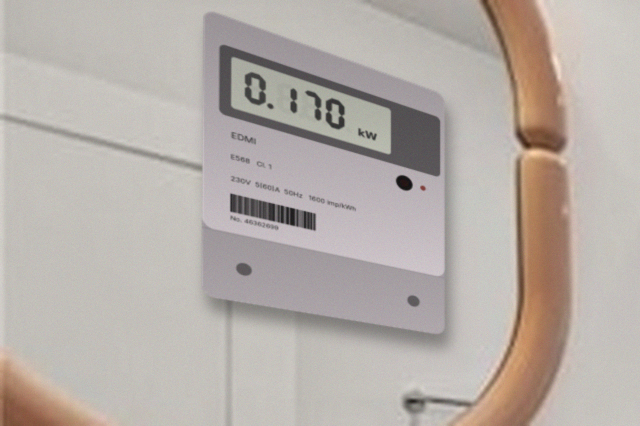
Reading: 0.170; kW
